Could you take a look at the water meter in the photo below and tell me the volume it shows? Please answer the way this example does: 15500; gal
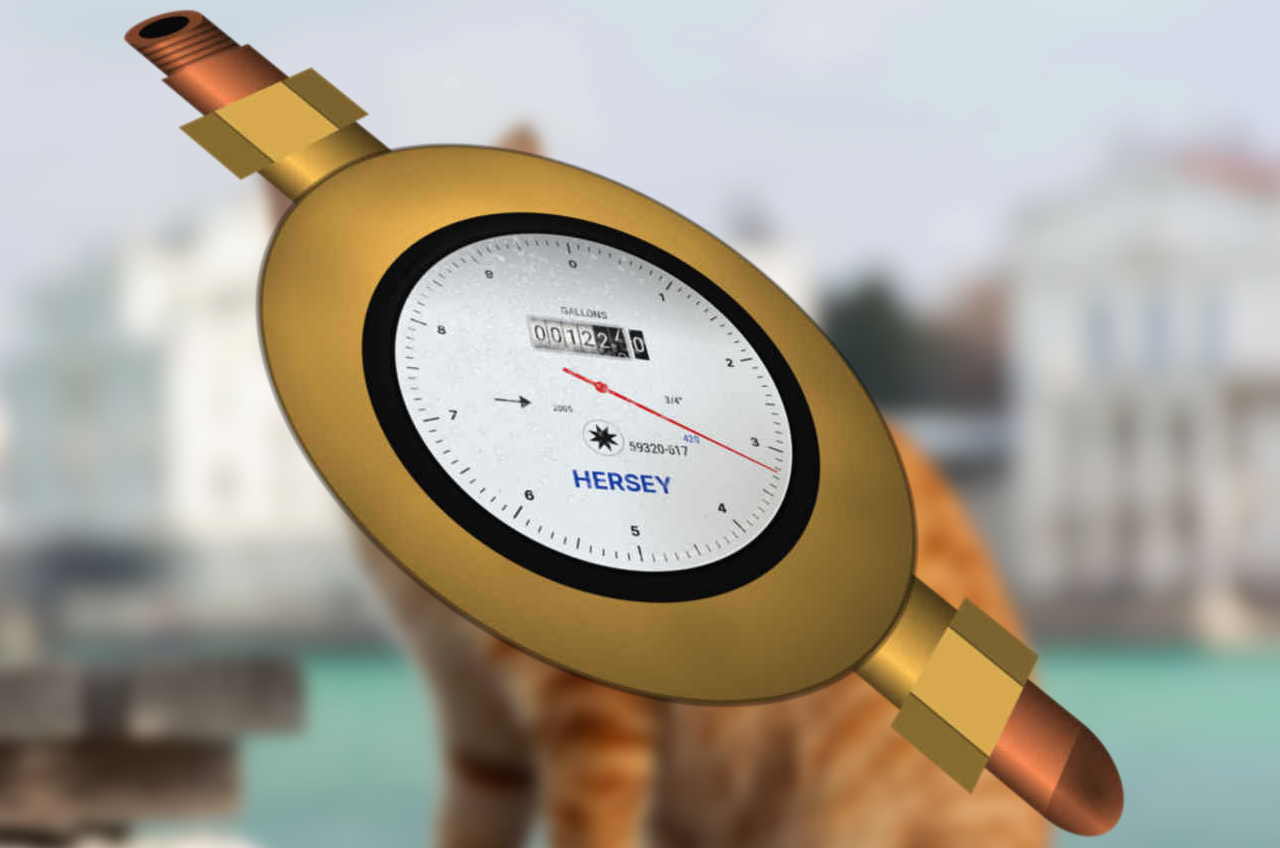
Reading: 12273.2; gal
